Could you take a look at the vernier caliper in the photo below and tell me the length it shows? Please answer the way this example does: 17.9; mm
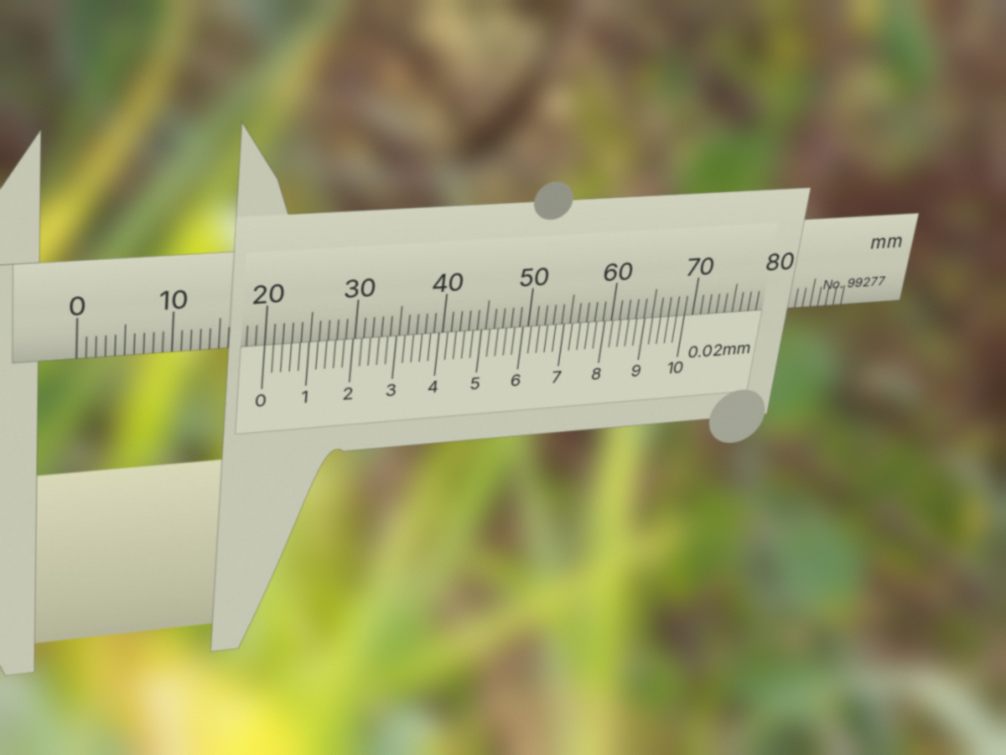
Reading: 20.0; mm
